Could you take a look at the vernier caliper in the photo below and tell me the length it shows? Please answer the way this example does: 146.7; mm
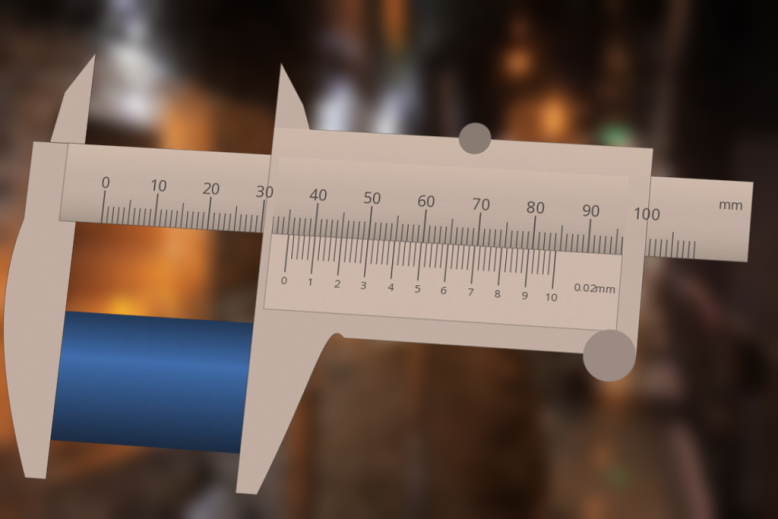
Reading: 35.2; mm
